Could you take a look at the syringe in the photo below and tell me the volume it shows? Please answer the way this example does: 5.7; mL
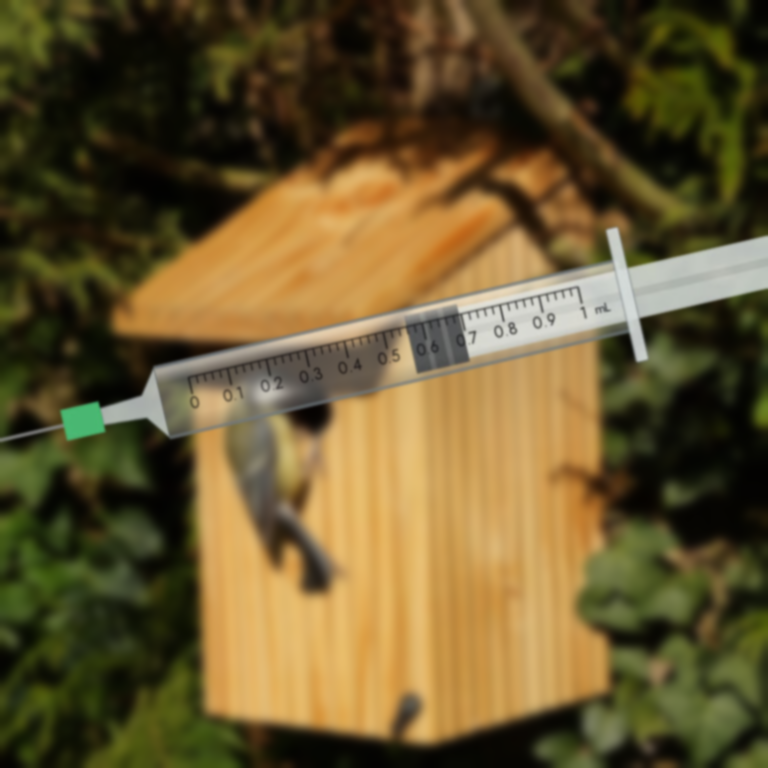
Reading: 0.56; mL
